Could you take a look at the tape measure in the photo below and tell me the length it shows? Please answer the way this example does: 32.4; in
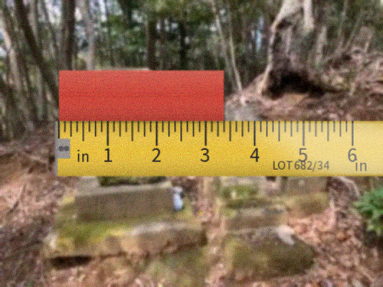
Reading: 3.375; in
